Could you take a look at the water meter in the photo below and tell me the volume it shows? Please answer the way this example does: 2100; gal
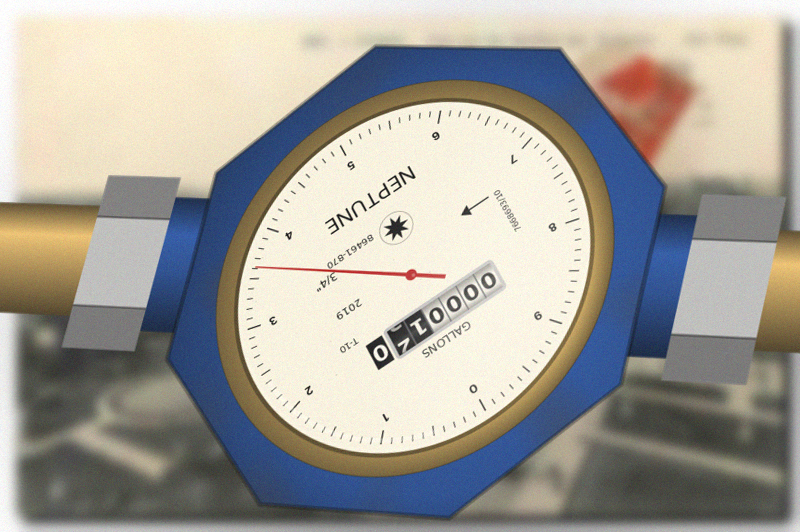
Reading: 123.6; gal
